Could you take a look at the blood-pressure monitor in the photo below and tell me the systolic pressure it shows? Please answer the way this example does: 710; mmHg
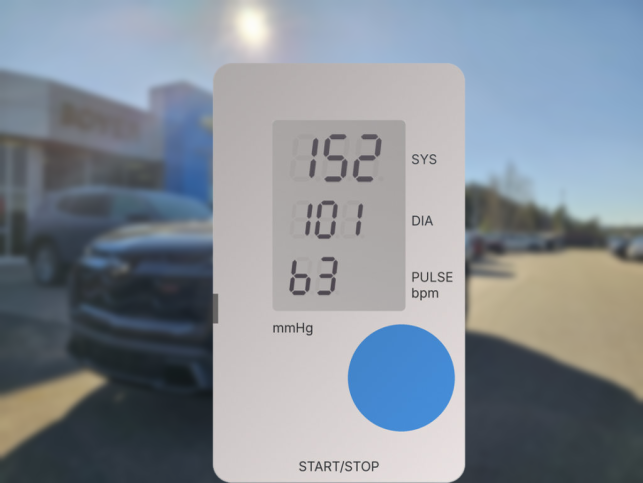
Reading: 152; mmHg
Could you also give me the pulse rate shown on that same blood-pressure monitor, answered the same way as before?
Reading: 63; bpm
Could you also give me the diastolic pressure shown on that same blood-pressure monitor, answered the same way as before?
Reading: 101; mmHg
